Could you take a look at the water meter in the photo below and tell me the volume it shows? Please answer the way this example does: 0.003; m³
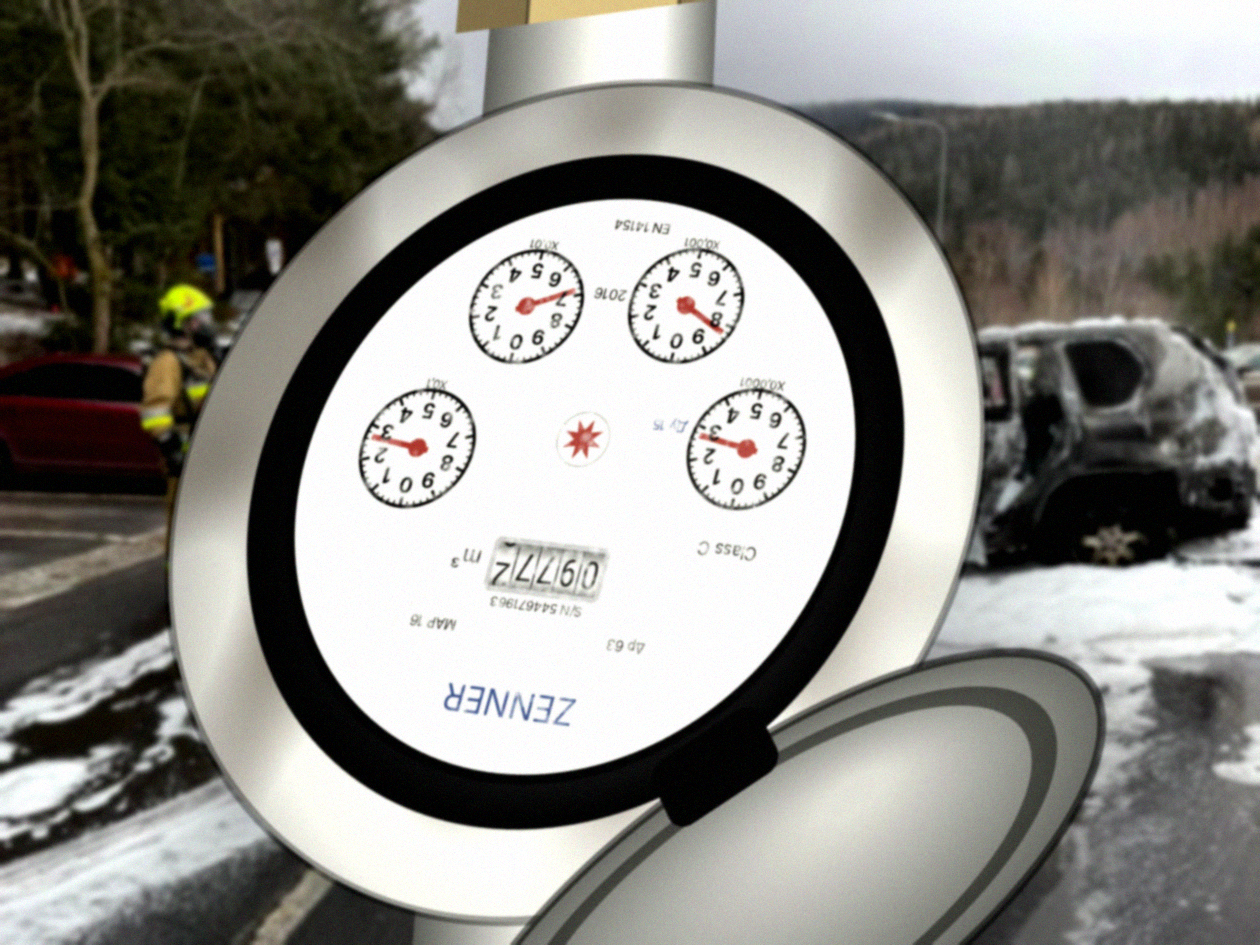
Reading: 9772.2682; m³
